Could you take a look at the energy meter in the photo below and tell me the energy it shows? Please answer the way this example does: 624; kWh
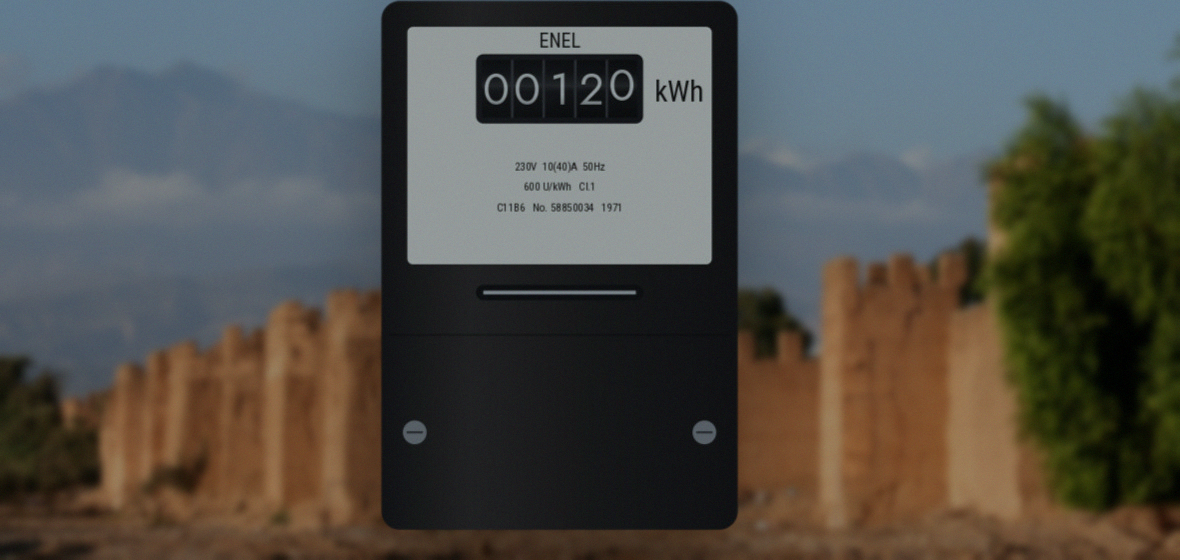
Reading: 120; kWh
